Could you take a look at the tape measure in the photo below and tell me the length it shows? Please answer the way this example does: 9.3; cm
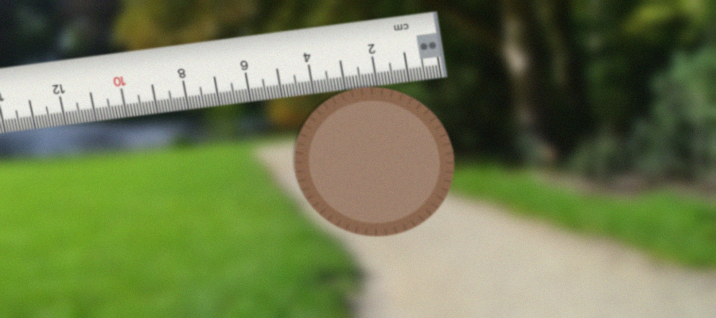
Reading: 5; cm
